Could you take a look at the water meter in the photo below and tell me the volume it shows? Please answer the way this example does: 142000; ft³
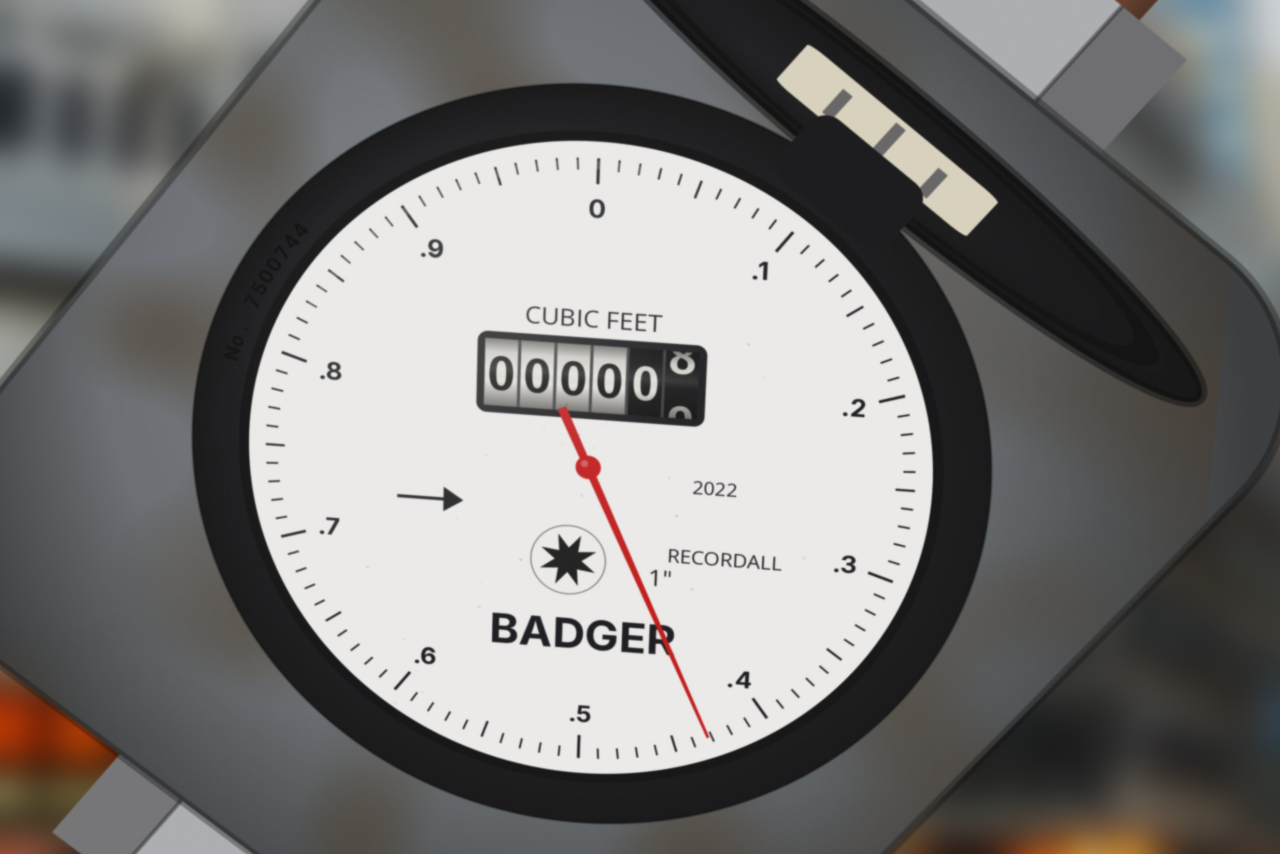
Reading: 8.43; ft³
